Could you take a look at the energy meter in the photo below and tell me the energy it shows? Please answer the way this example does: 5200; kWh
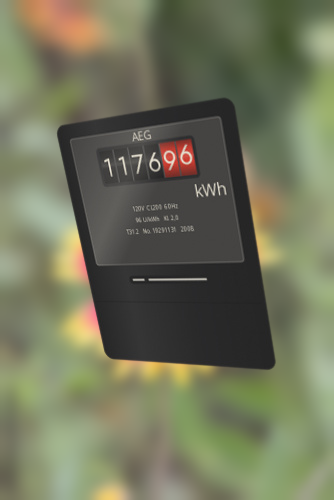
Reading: 1176.96; kWh
